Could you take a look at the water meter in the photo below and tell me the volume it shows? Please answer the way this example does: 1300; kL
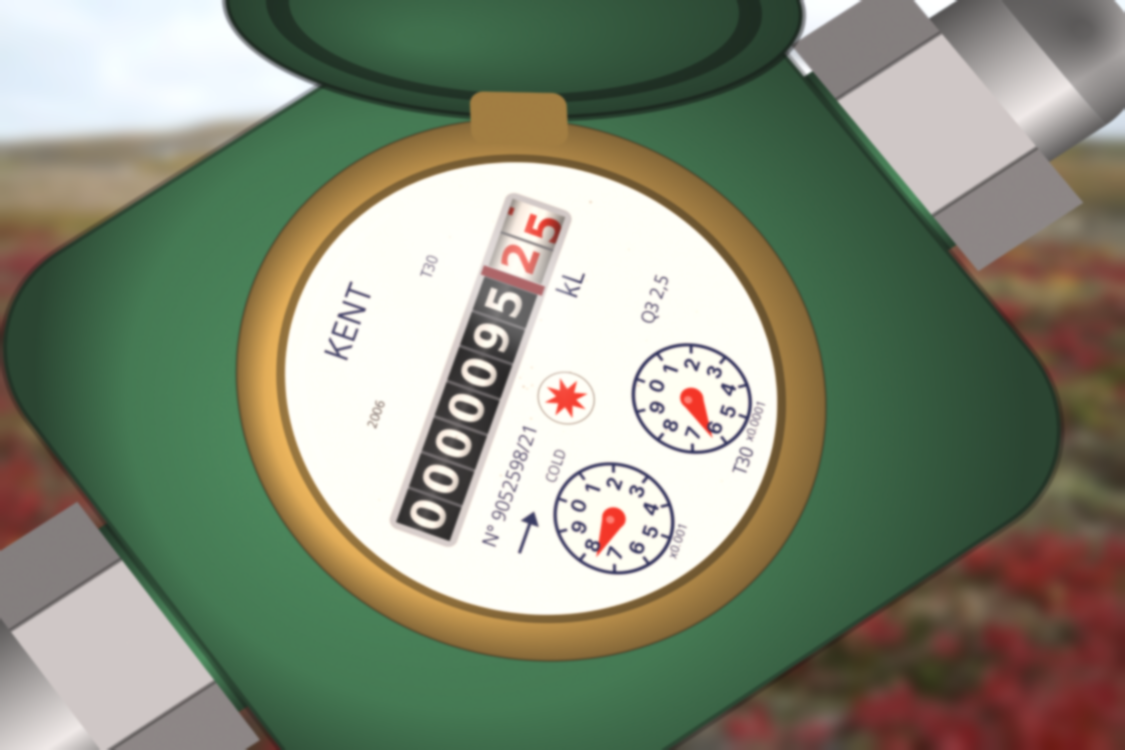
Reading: 95.2476; kL
